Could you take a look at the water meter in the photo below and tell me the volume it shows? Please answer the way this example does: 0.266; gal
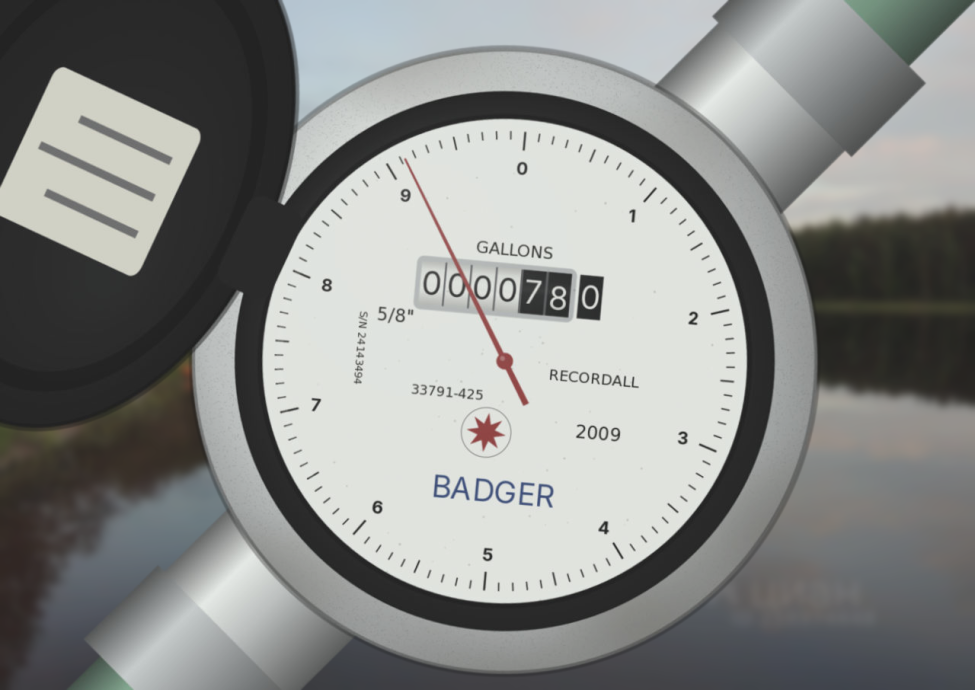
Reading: 779.1; gal
